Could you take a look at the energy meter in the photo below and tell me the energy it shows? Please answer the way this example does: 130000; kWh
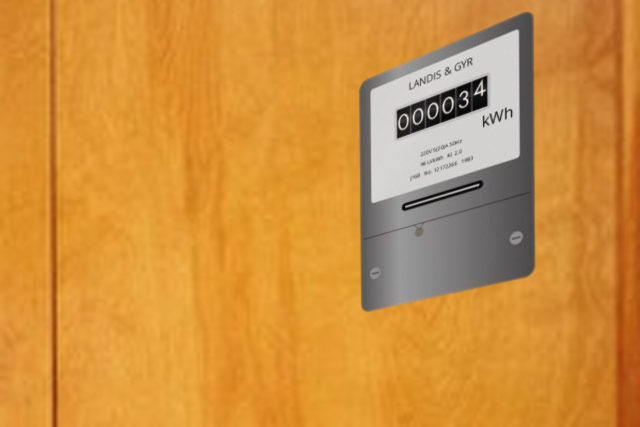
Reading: 34; kWh
